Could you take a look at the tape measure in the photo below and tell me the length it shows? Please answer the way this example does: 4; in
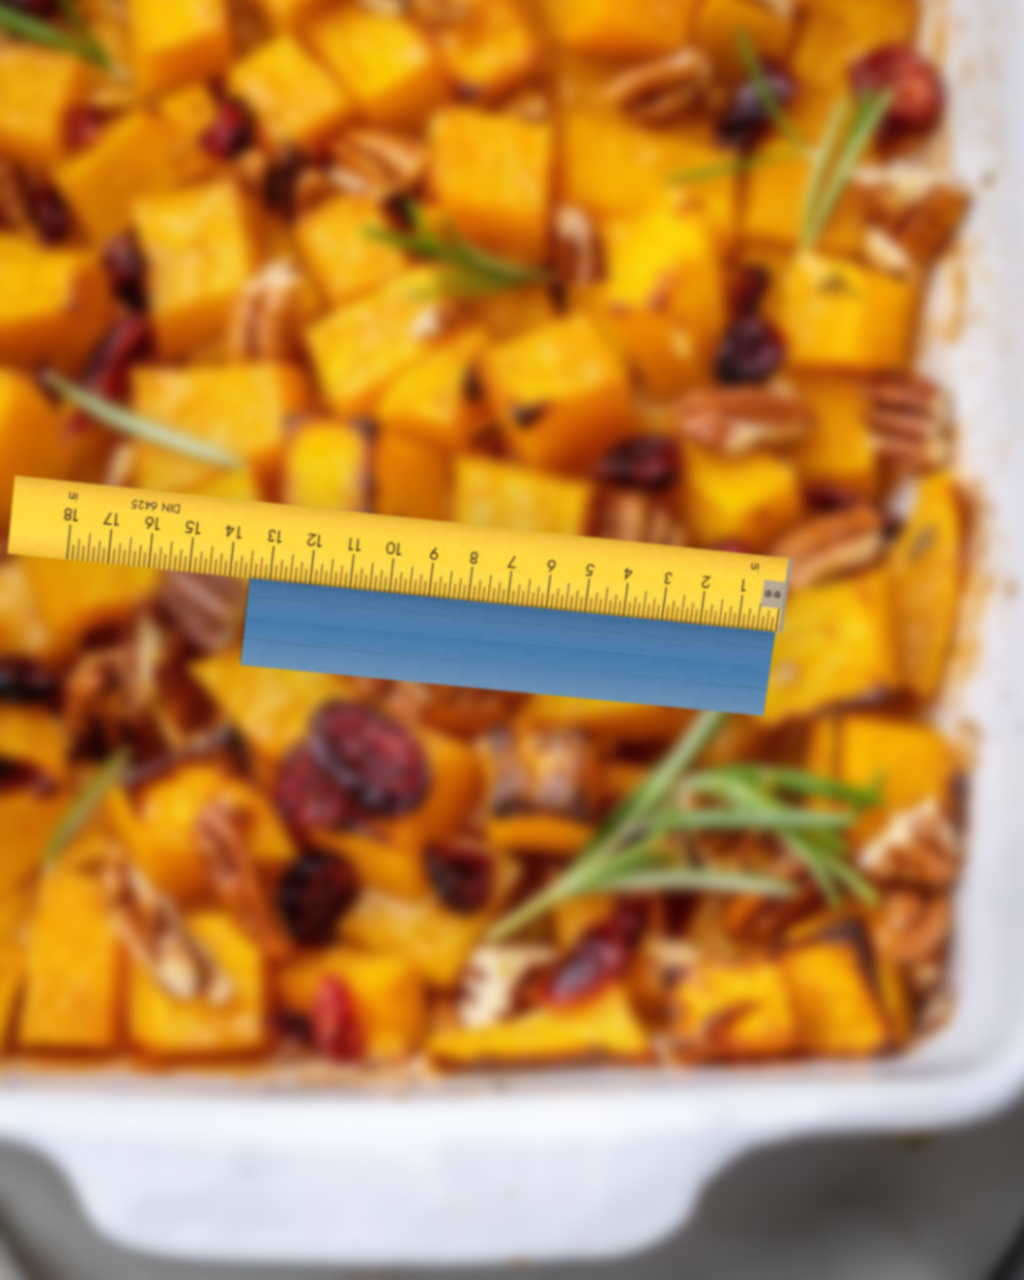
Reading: 13.5; in
